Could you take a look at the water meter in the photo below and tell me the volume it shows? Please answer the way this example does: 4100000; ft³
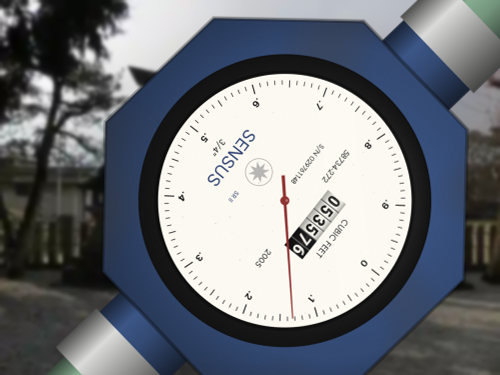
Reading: 53576.13; ft³
